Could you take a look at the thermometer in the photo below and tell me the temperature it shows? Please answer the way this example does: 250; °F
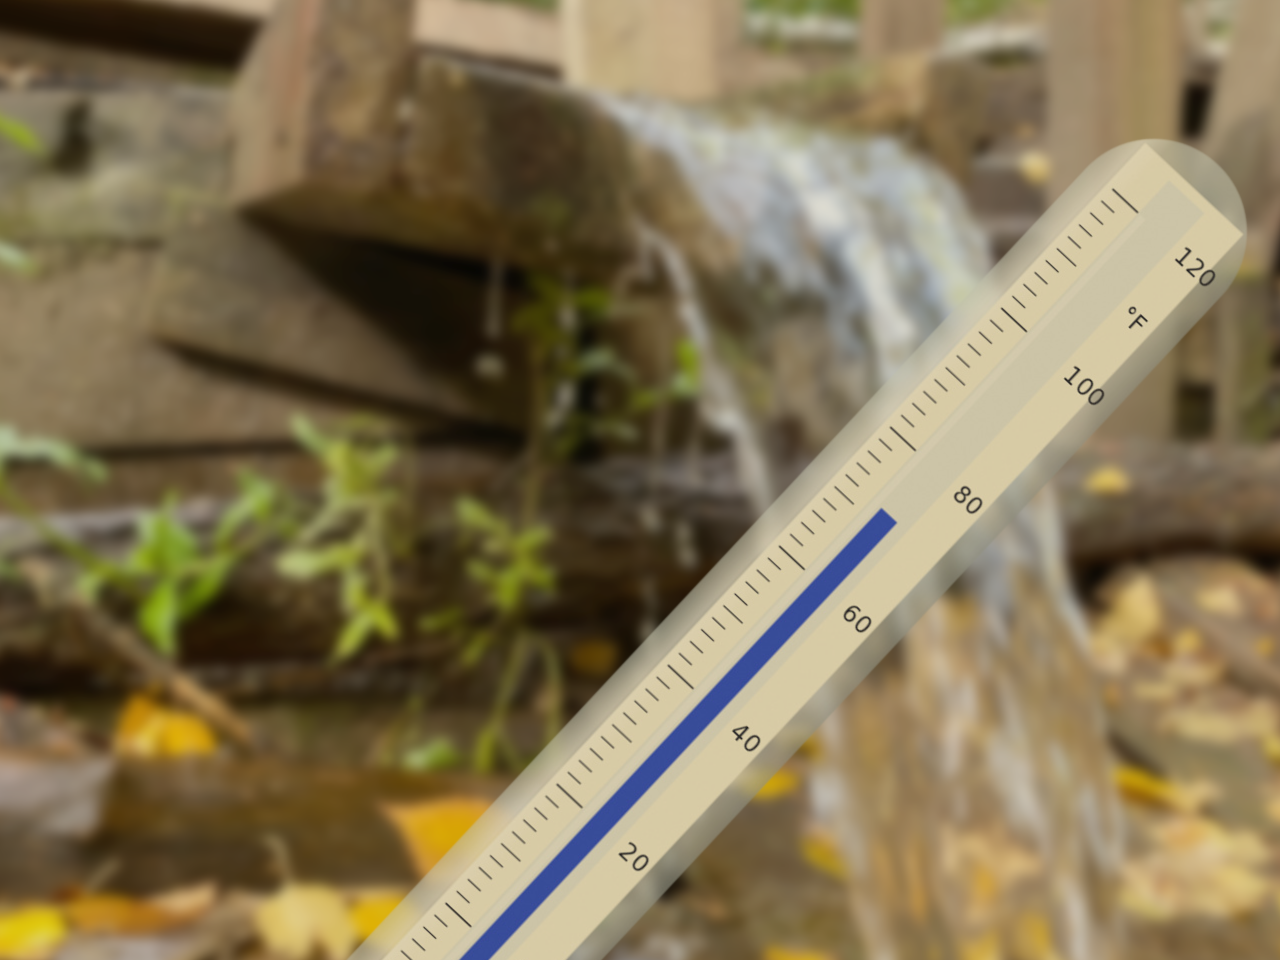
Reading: 72; °F
